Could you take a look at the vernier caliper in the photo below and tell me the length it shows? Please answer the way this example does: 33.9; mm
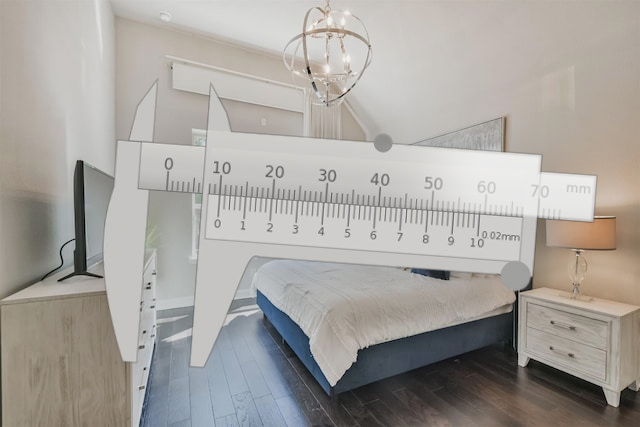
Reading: 10.0; mm
